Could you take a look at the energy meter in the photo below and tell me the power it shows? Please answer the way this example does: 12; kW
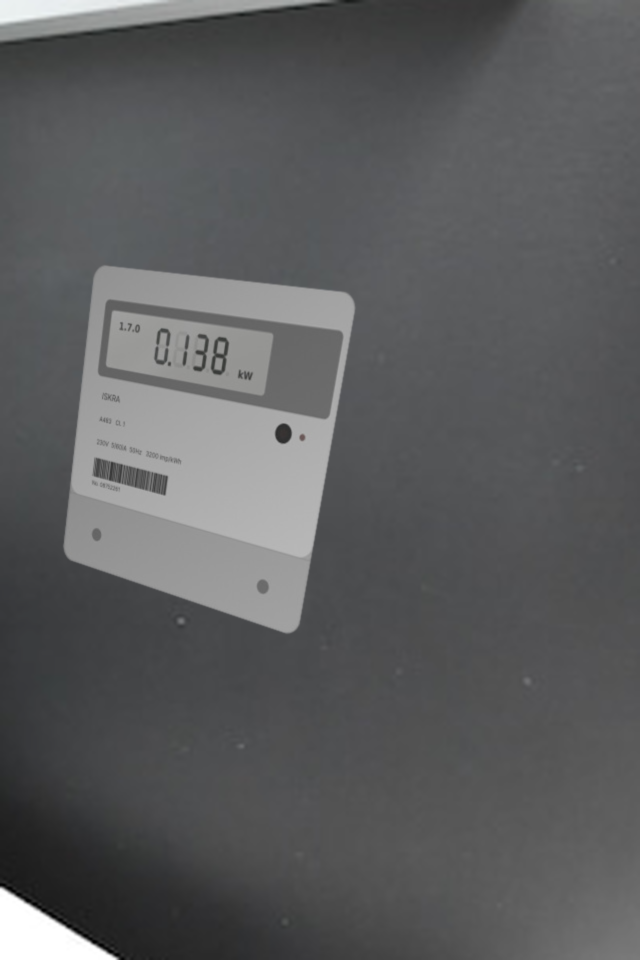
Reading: 0.138; kW
